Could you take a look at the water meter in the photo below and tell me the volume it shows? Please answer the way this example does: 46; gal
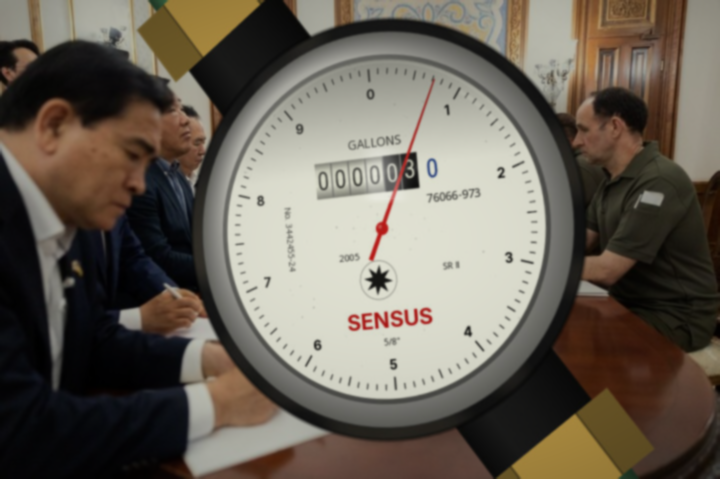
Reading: 30.7; gal
